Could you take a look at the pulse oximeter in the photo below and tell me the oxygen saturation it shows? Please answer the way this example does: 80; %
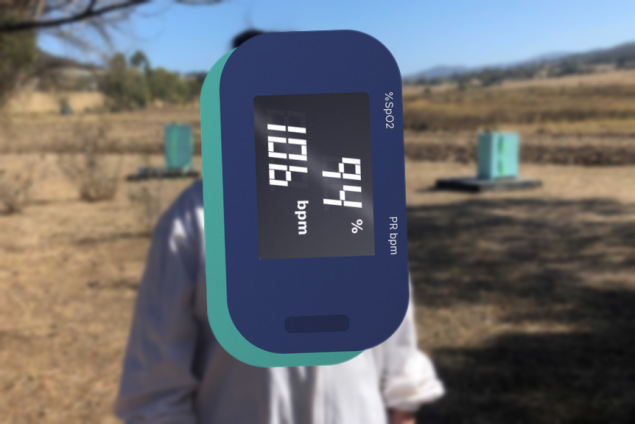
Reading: 94; %
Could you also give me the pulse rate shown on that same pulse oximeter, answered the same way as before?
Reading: 106; bpm
